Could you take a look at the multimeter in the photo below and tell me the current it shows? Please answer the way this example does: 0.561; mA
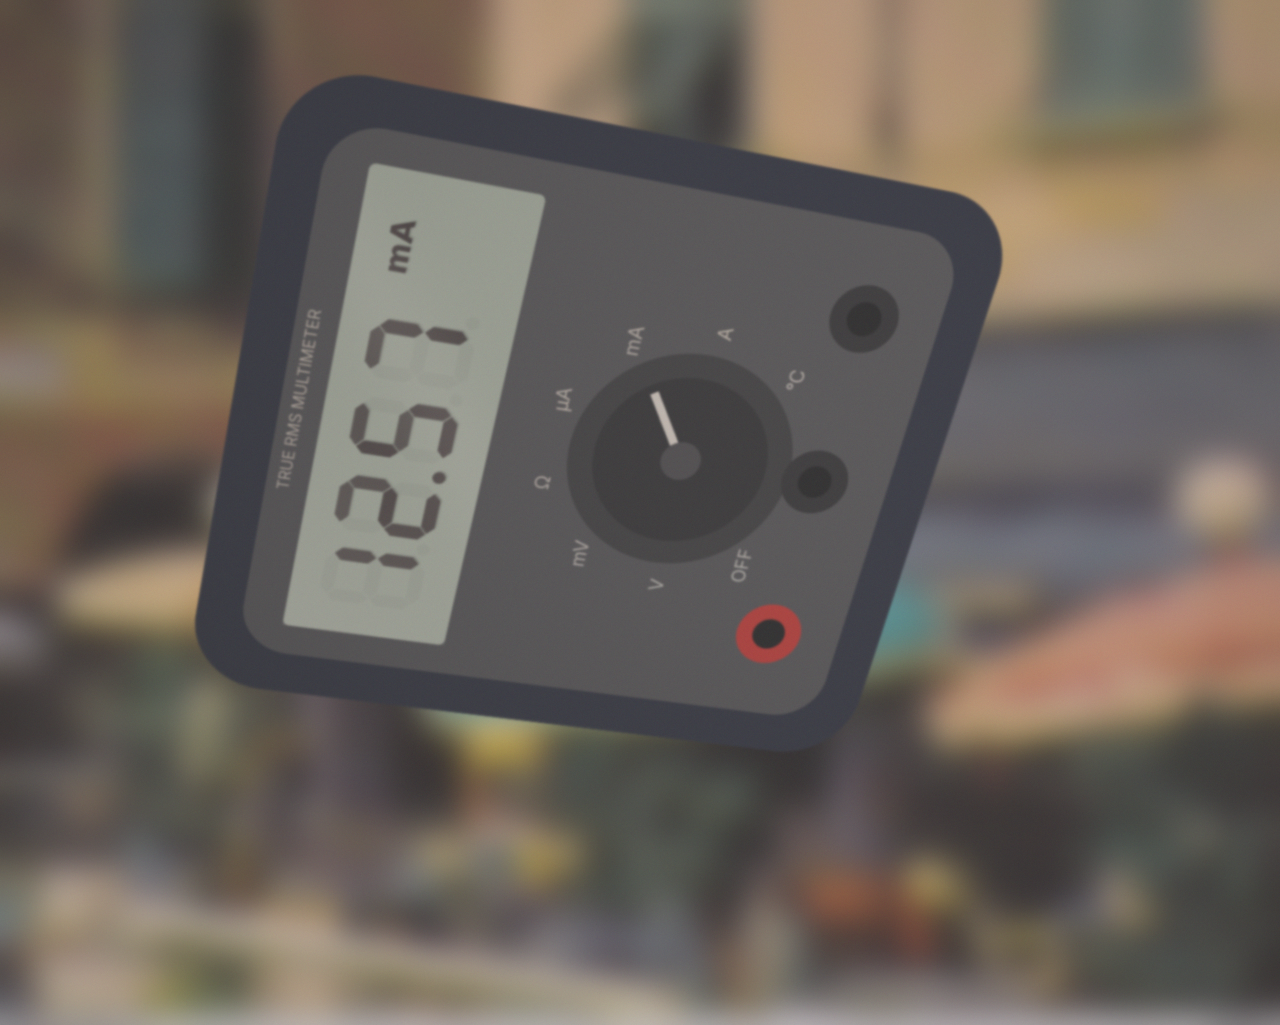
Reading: 12.57; mA
